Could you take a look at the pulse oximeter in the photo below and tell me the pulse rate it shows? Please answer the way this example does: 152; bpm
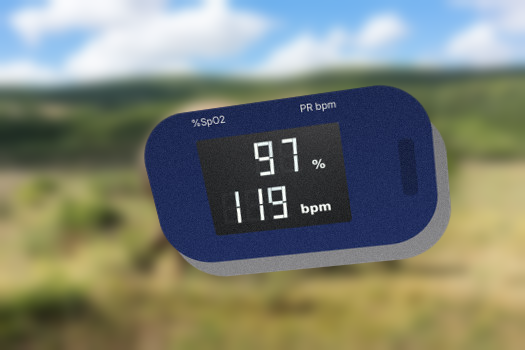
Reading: 119; bpm
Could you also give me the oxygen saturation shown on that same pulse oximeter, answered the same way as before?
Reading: 97; %
